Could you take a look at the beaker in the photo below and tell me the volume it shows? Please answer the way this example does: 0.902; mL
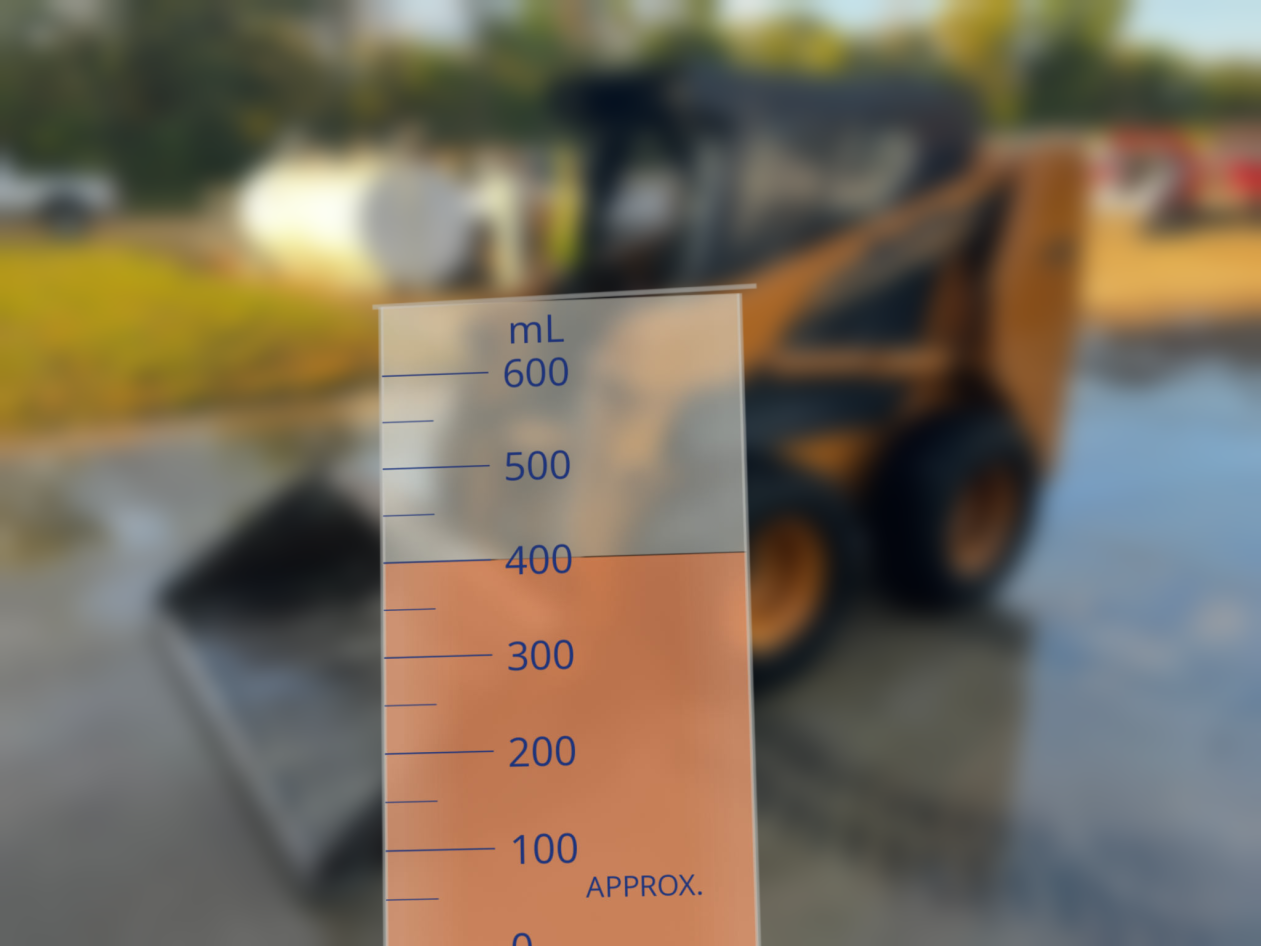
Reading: 400; mL
